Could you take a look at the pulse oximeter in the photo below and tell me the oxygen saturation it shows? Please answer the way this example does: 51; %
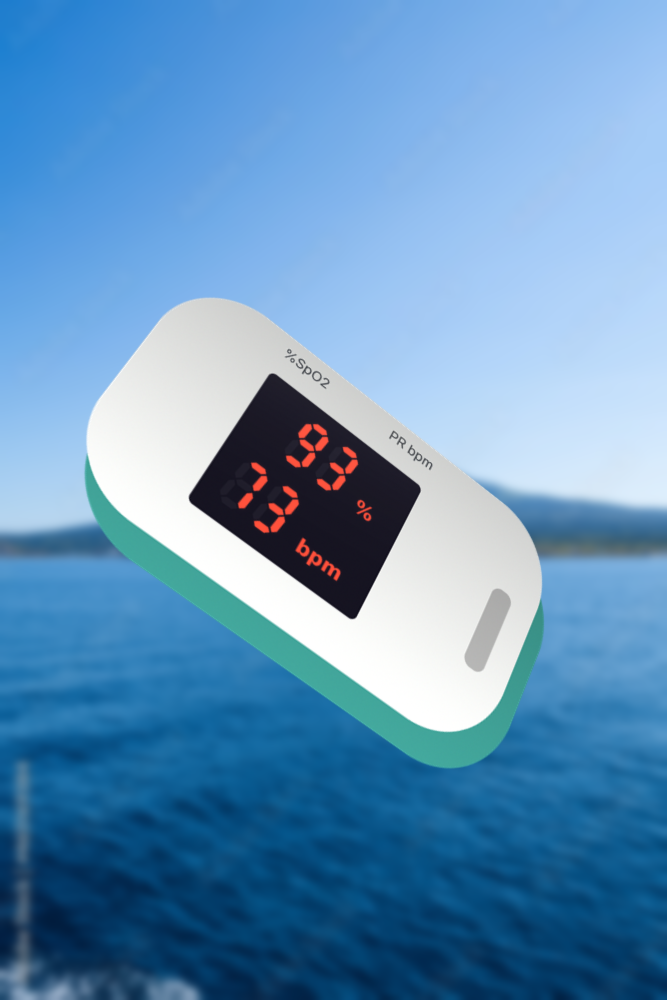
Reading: 93; %
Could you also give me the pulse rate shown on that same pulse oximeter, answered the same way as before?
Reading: 73; bpm
